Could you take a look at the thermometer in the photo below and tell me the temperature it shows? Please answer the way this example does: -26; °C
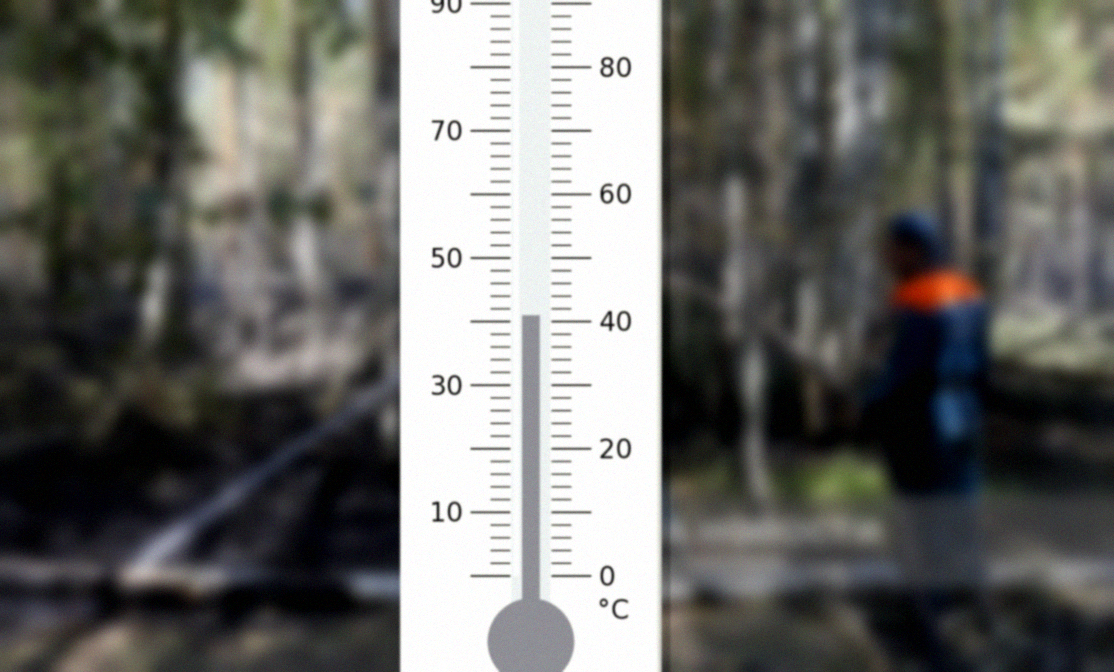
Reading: 41; °C
